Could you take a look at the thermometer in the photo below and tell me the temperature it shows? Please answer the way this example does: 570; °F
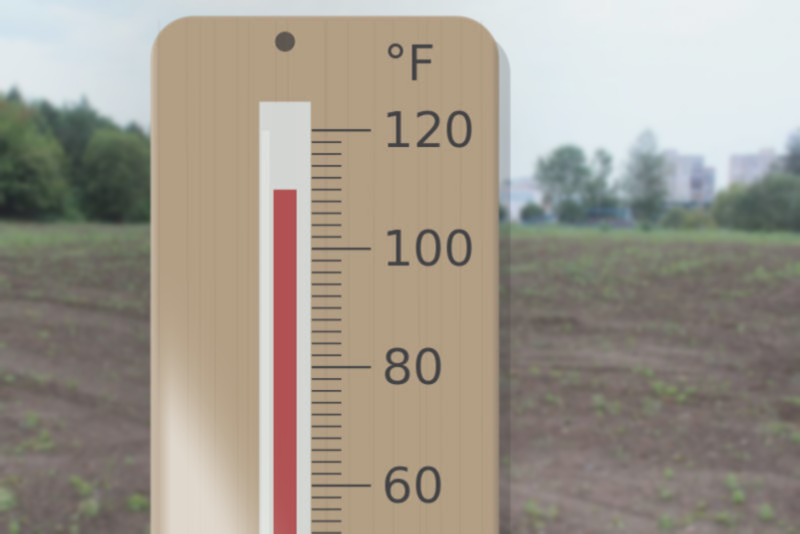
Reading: 110; °F
